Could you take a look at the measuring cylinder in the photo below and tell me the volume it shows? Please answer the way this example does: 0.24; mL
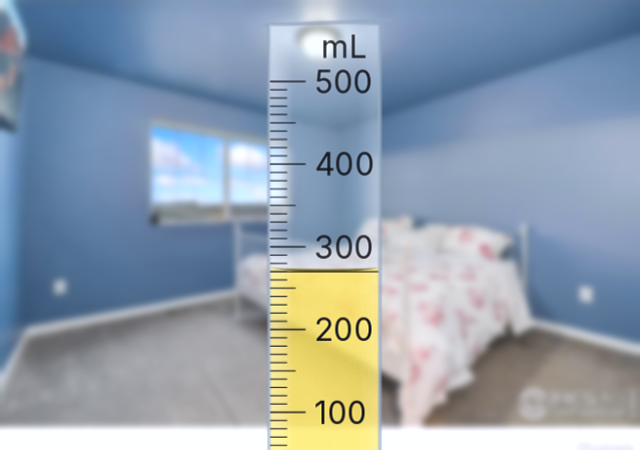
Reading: 270; mL
